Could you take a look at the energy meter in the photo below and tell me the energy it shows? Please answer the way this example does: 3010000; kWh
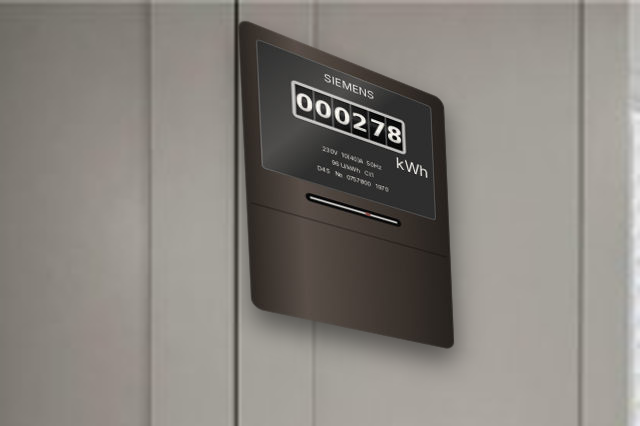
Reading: 278; kWh
